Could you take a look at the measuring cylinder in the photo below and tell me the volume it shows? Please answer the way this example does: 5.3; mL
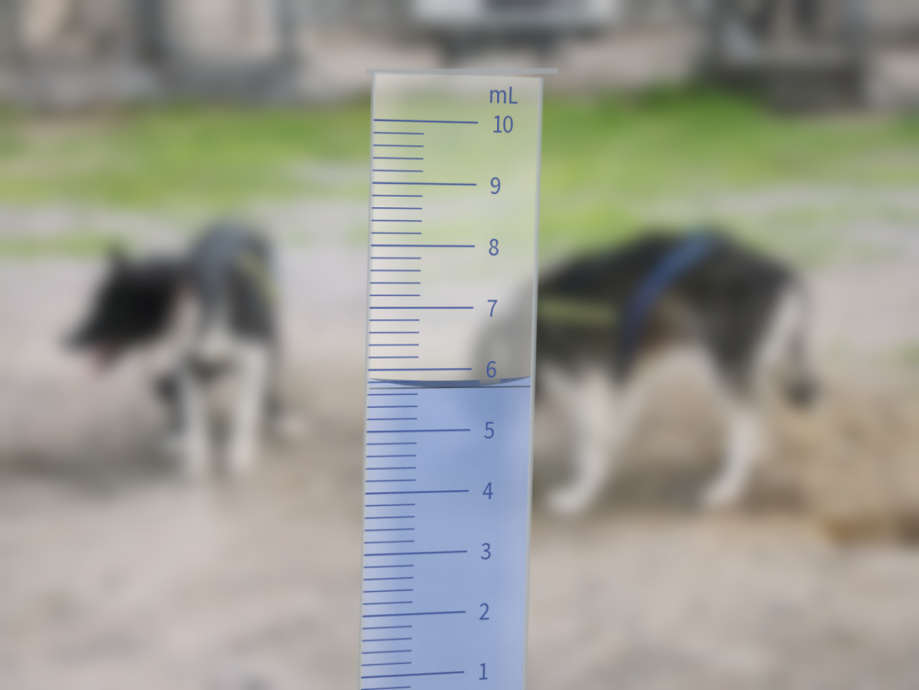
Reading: 5.7; mL
